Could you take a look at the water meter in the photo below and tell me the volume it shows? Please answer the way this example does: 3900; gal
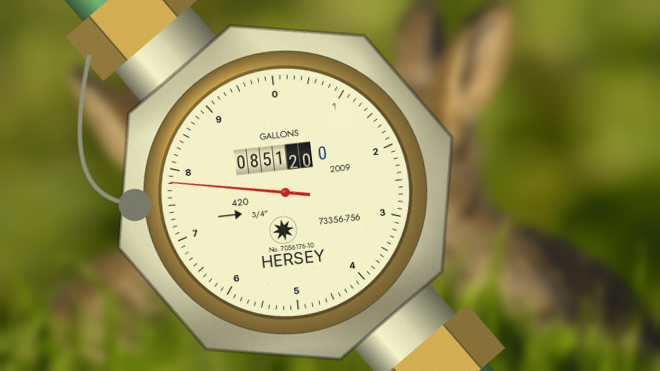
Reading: 851197.8; gal
